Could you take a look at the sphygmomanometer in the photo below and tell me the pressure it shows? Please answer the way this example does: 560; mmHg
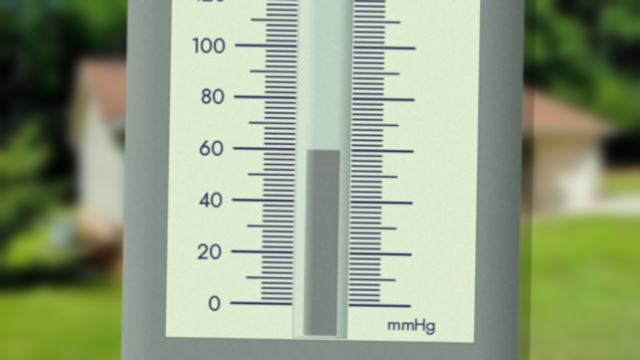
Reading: 60; mmHg
